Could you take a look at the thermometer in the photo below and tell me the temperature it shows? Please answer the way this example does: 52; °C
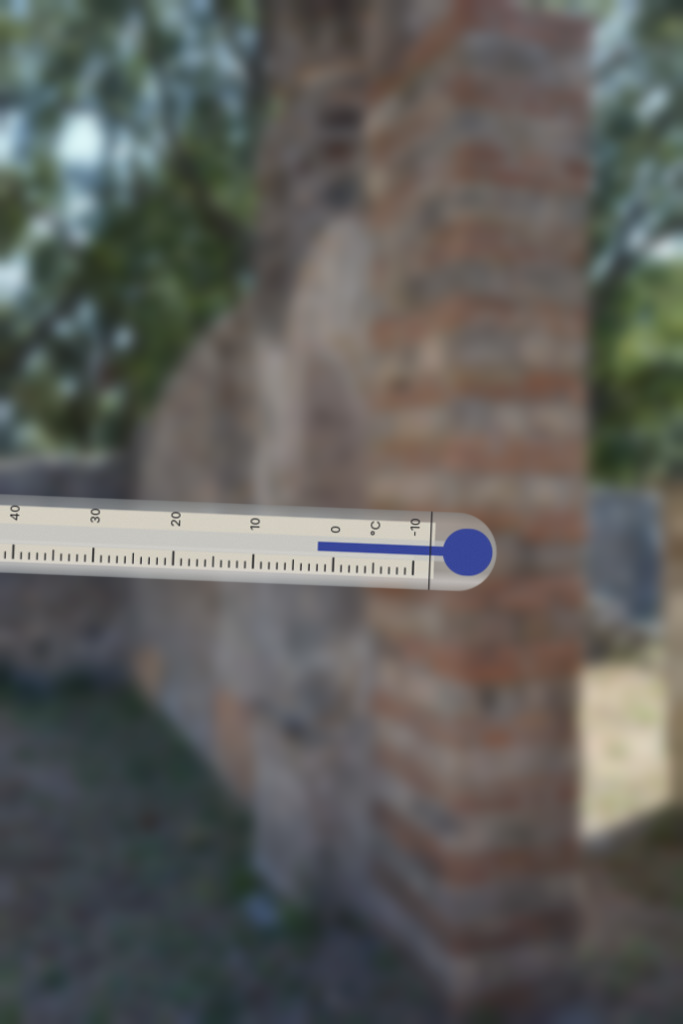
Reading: 2; °C
